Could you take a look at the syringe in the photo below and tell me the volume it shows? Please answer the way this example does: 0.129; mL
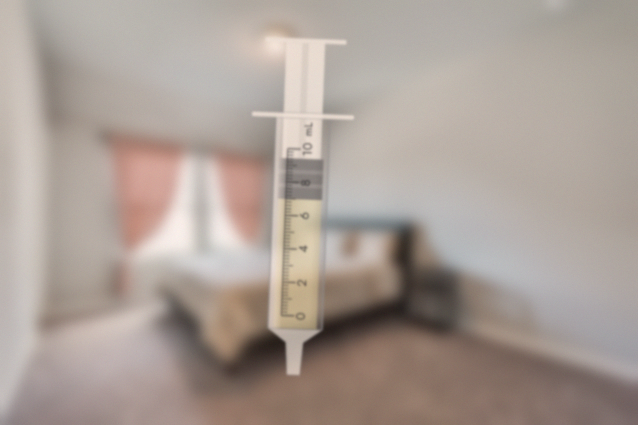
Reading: 7; mL
